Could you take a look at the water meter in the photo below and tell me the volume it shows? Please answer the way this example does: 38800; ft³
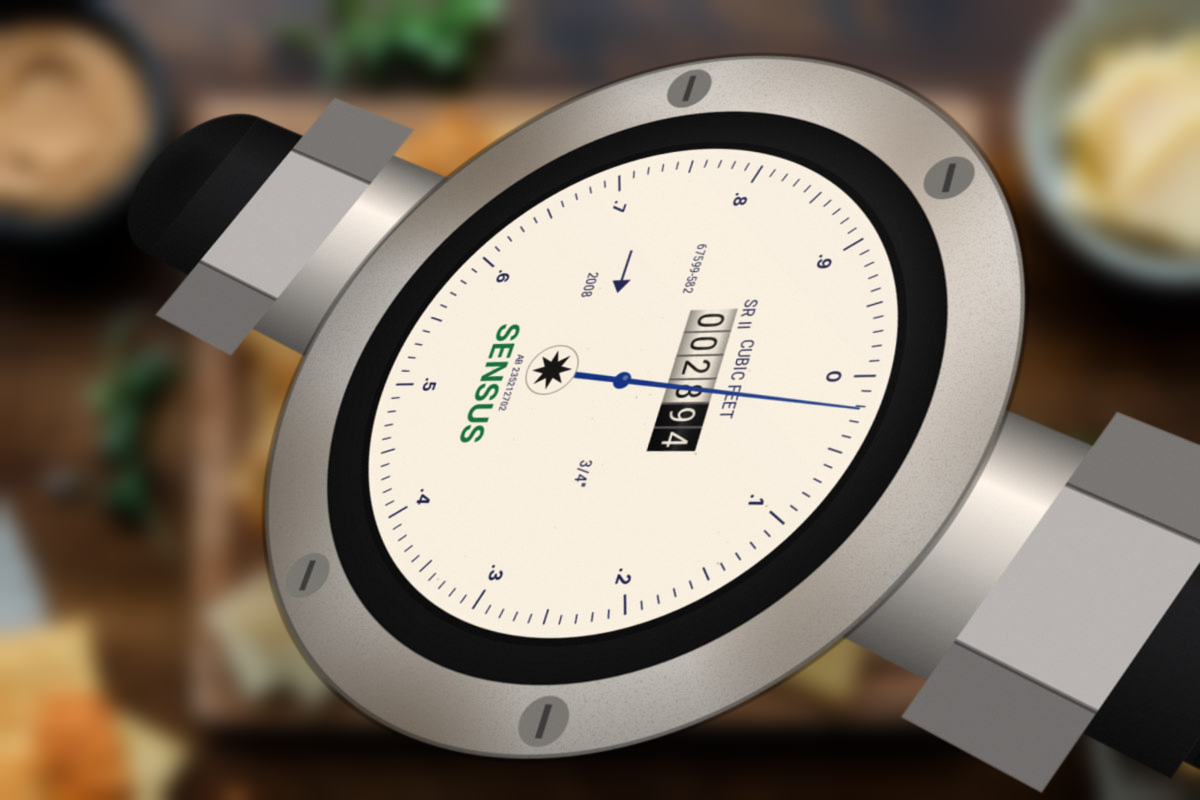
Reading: 2894.02; ft³
